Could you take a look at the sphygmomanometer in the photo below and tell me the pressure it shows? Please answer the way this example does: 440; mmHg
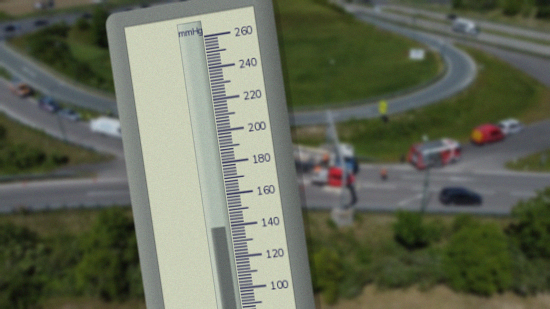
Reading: 140; mmHg
